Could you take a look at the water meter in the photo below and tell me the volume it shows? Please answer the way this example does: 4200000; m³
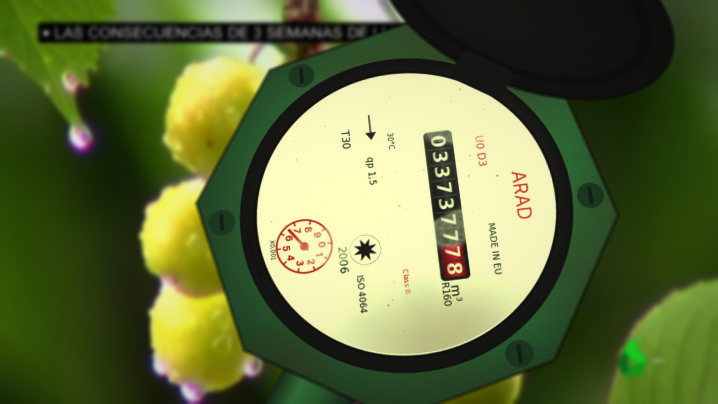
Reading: 337377.786; m³
